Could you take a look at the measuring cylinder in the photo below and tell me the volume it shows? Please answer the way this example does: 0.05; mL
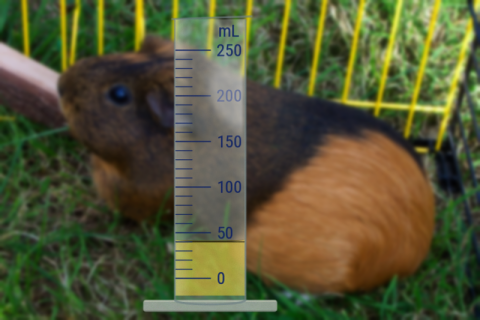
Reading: 40; mL
